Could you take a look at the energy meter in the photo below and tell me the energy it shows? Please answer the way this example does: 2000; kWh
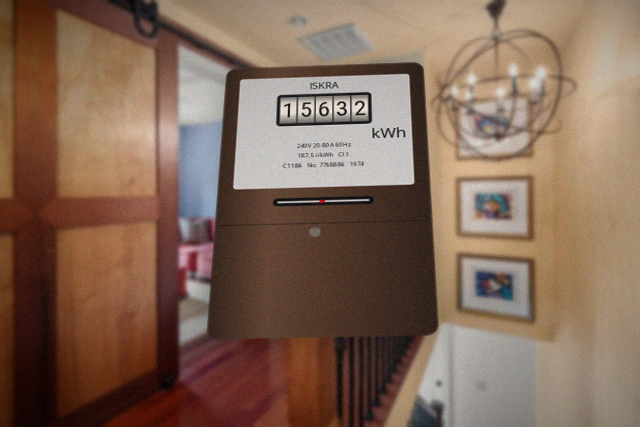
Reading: 15632; kWh
